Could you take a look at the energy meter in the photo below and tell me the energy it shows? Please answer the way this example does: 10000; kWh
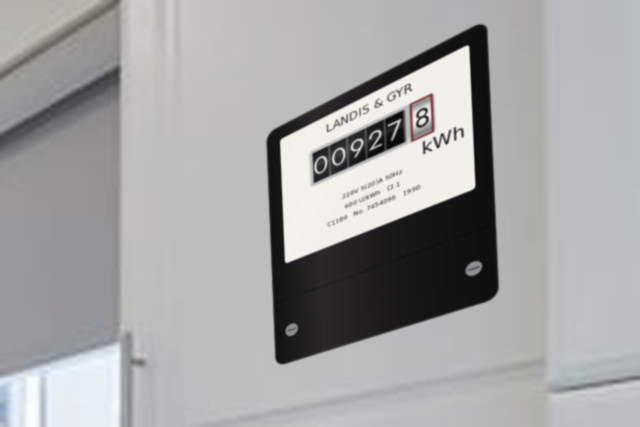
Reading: 927.8; kWh
